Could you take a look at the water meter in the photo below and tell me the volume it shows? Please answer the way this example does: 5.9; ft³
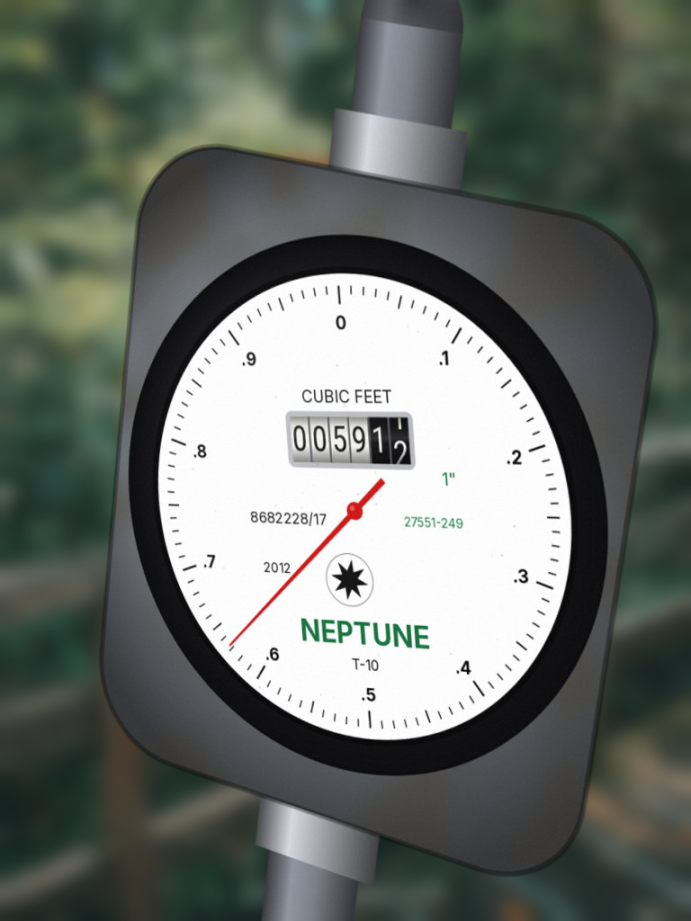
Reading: 5911.63; ft³
